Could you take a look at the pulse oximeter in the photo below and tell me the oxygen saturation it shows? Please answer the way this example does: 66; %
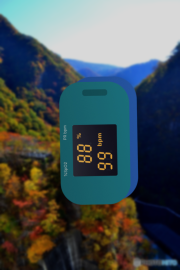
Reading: 88; %
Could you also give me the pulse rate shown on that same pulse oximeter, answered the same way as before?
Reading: 99; bpm
